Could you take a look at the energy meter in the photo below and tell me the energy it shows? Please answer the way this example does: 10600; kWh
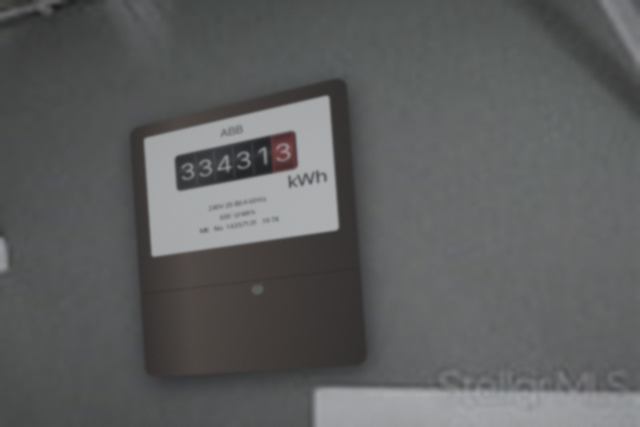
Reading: 33431.3; kWh
